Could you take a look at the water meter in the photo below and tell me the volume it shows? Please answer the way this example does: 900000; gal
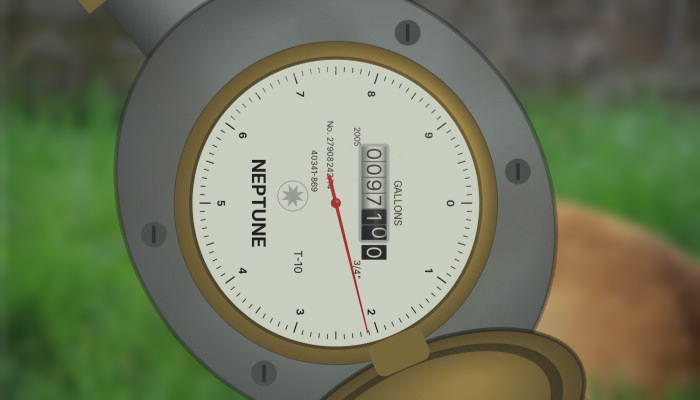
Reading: 97102.1; gal
